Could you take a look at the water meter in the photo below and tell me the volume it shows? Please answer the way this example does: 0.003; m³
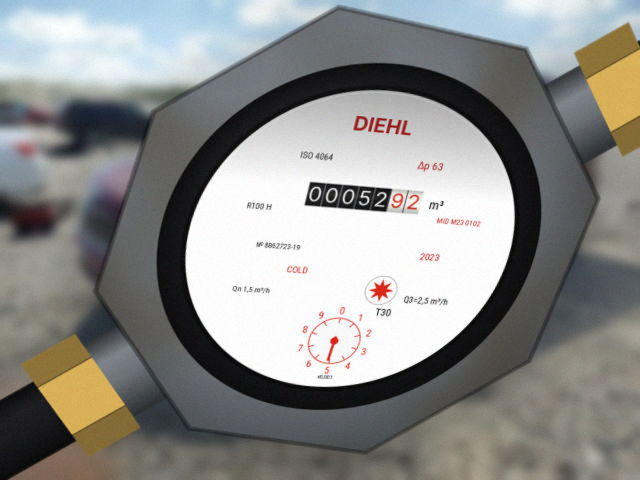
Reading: 52.925; m³
